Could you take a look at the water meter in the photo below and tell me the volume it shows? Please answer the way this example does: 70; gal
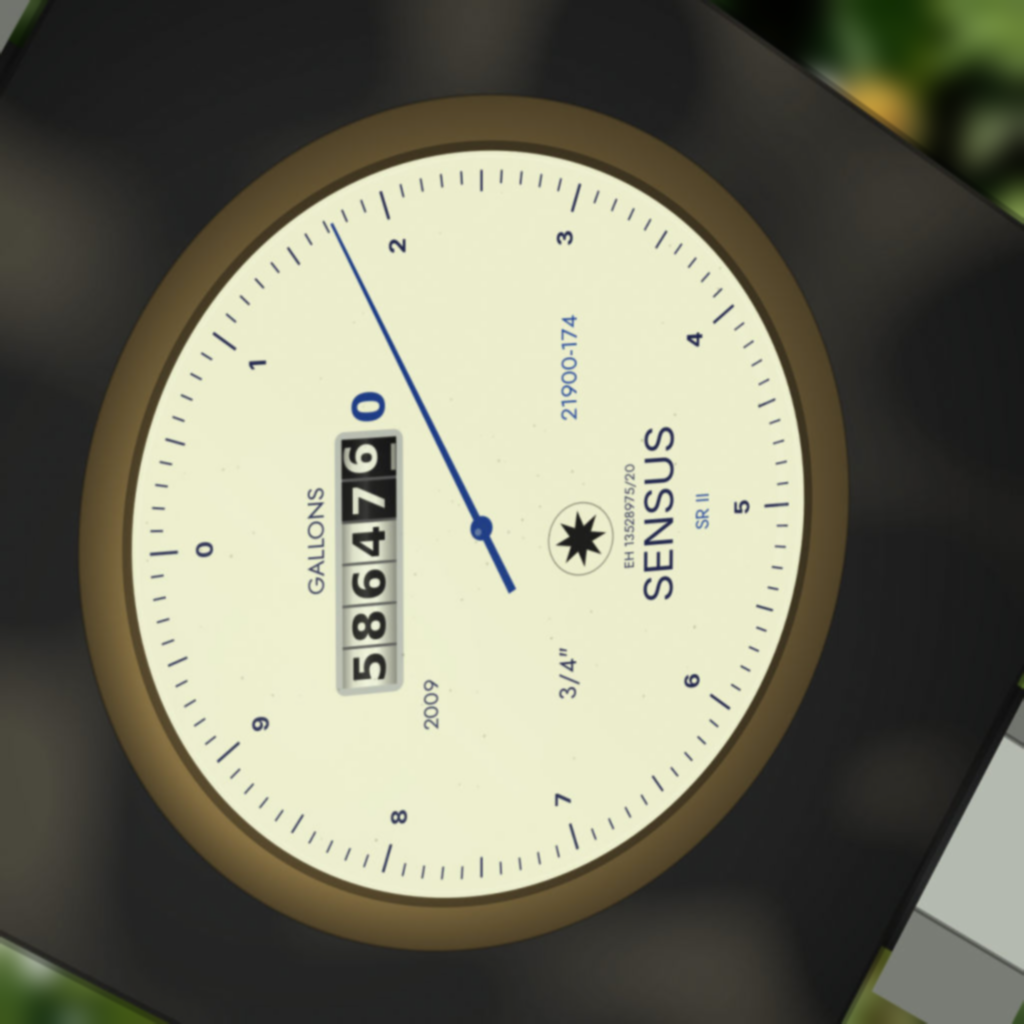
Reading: 5864761.7; gal
